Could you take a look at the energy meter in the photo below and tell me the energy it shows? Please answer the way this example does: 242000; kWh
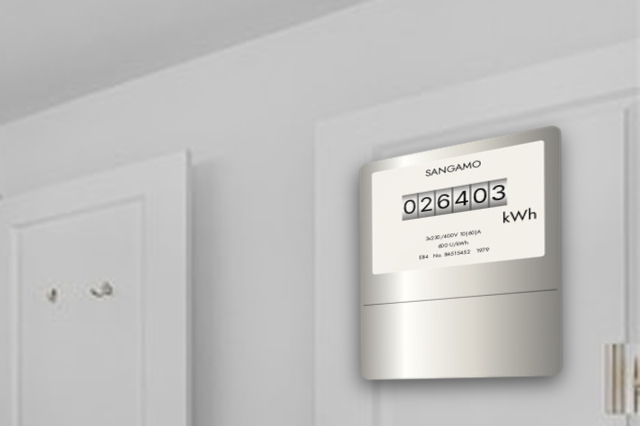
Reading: 26403; kWh
